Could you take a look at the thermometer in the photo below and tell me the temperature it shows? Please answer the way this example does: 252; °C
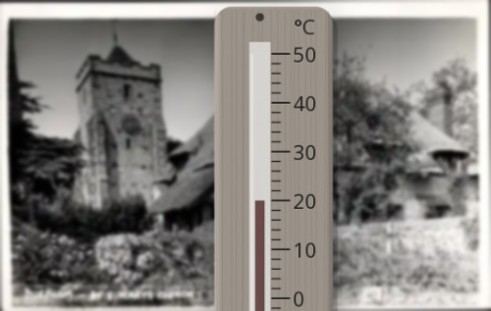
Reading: 20; °C
